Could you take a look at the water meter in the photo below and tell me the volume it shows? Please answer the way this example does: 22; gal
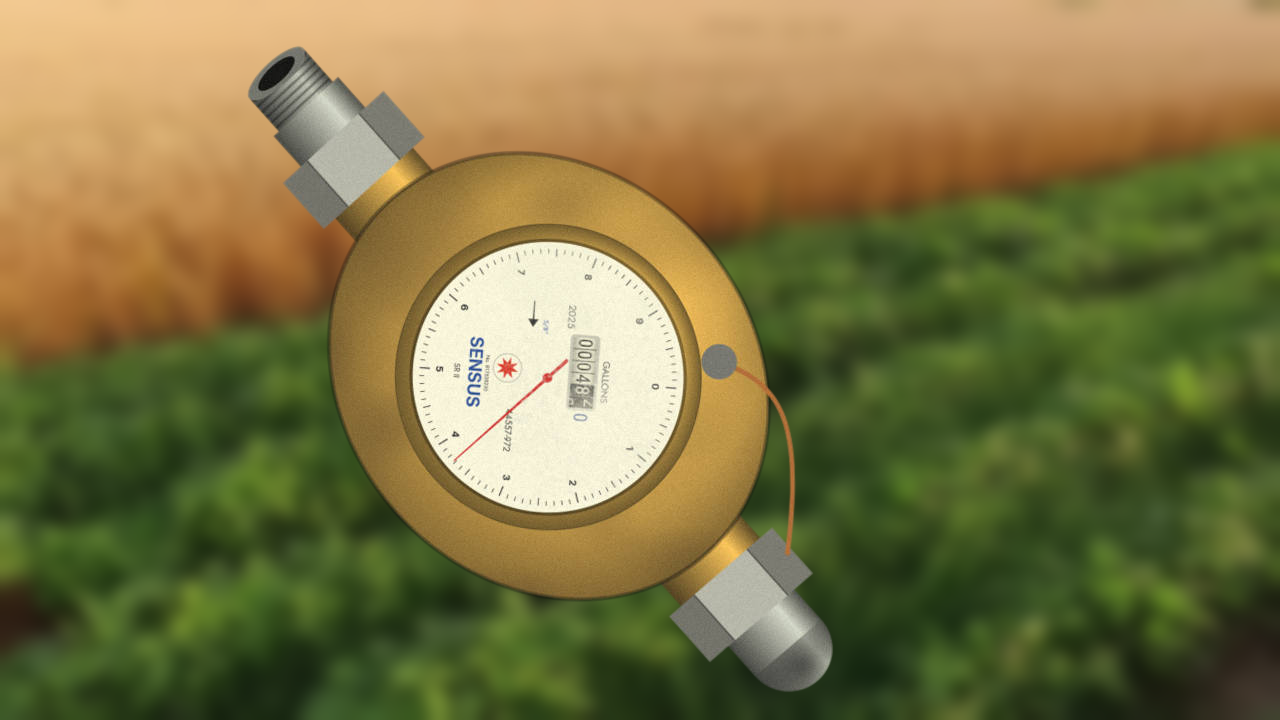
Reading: 4823.7; gal
